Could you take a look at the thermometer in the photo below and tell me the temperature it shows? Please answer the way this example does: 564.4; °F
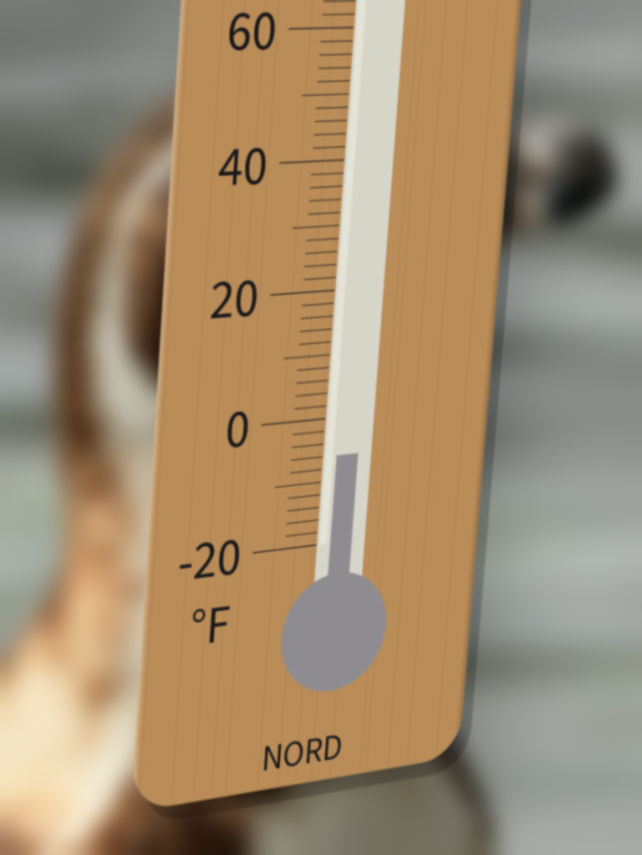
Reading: -6; °F
